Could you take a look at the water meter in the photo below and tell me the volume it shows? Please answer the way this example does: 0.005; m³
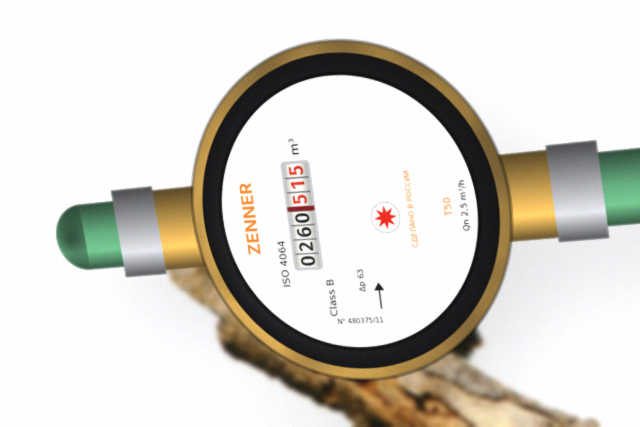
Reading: 260.515; m³
